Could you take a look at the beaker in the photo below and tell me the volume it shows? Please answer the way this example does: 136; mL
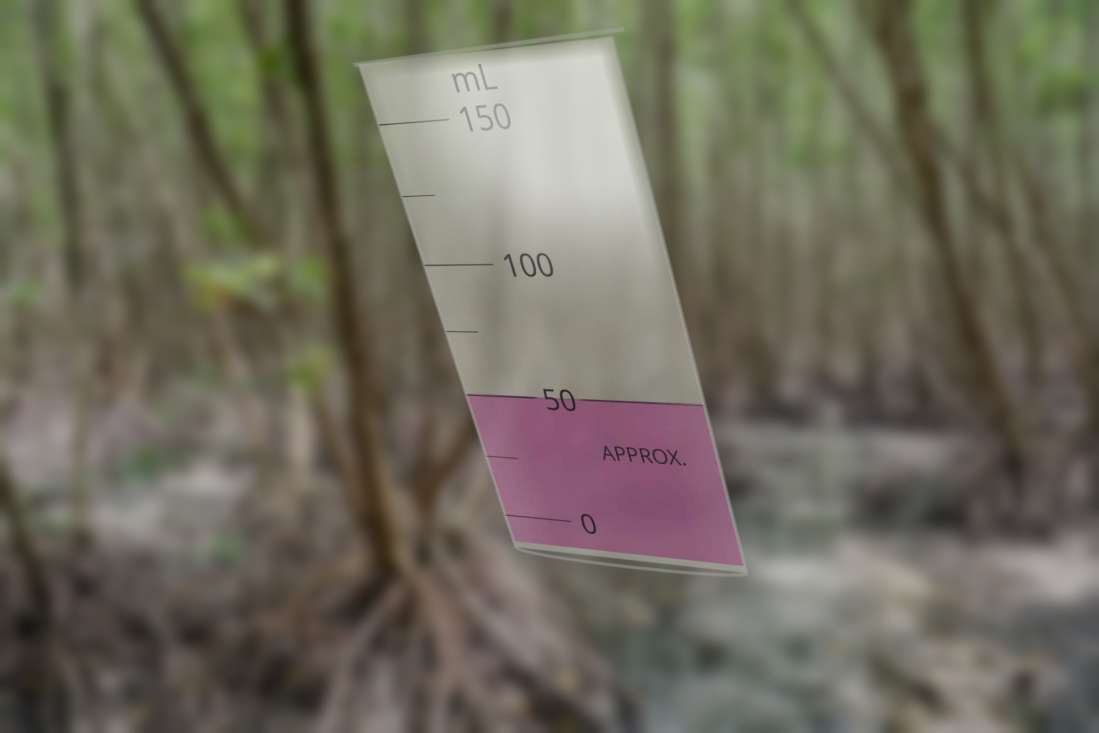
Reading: 50; mL
